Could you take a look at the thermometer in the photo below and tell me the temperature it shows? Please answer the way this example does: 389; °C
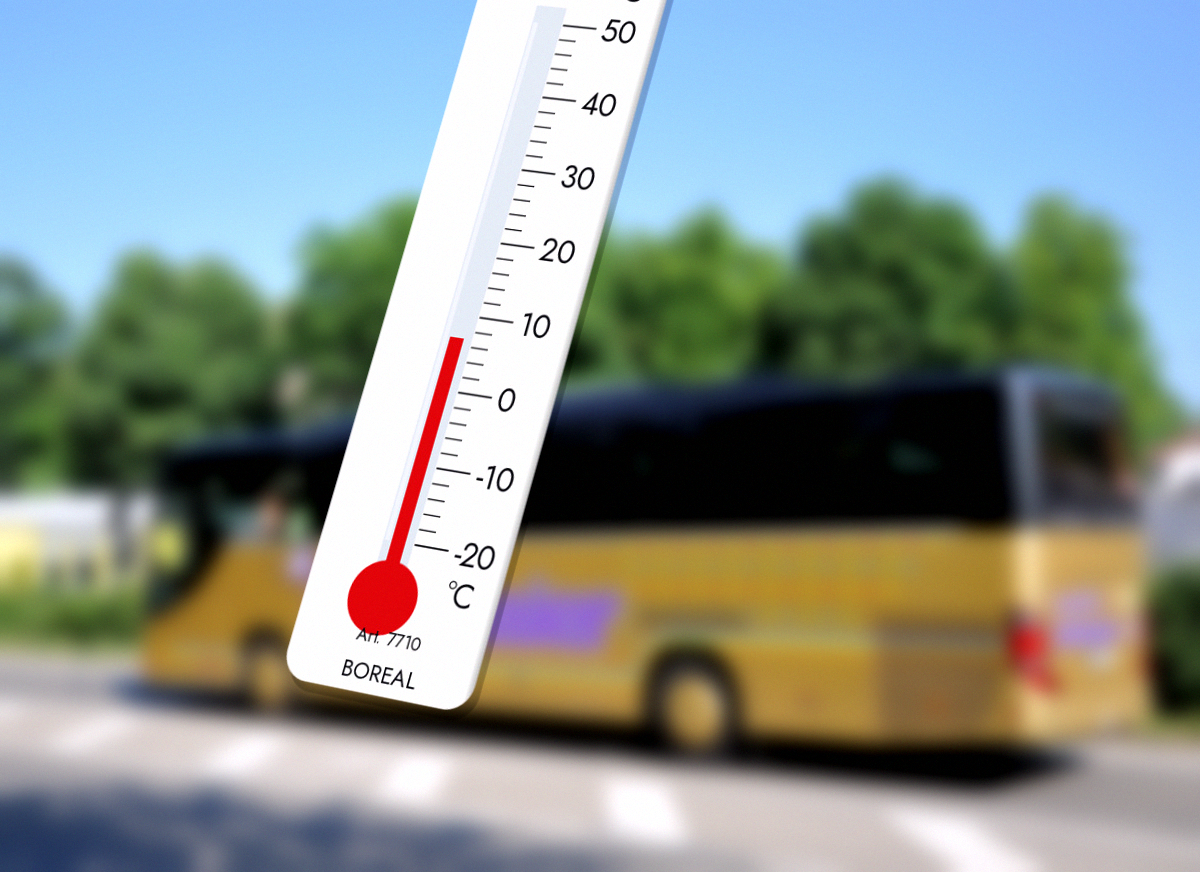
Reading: 7; °C
